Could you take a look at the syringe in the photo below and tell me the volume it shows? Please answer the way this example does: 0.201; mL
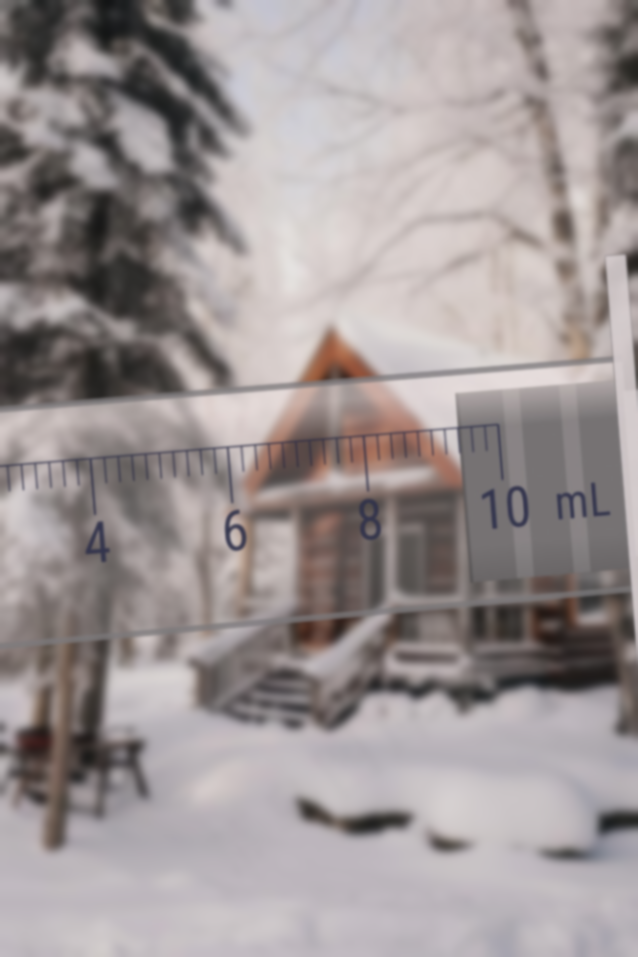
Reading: 9.4; mL
